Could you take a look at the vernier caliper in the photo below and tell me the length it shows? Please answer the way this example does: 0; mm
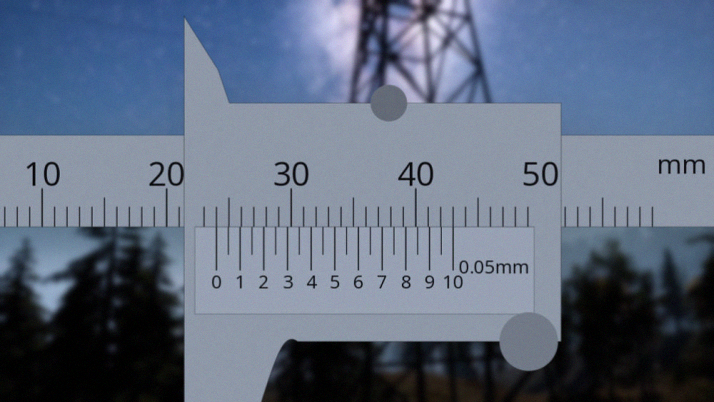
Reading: 24.0; mm
